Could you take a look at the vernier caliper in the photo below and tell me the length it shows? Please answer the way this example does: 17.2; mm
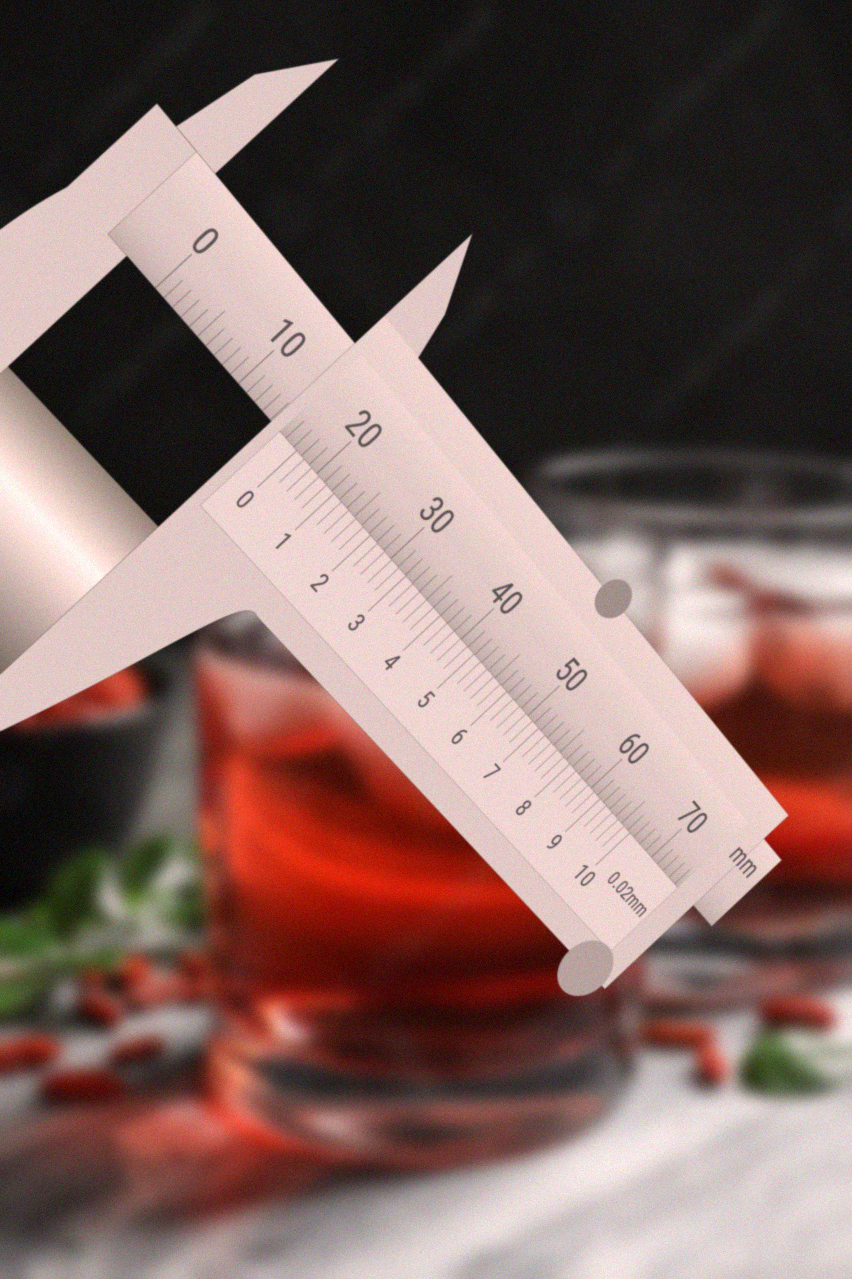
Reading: 17.4; mm
